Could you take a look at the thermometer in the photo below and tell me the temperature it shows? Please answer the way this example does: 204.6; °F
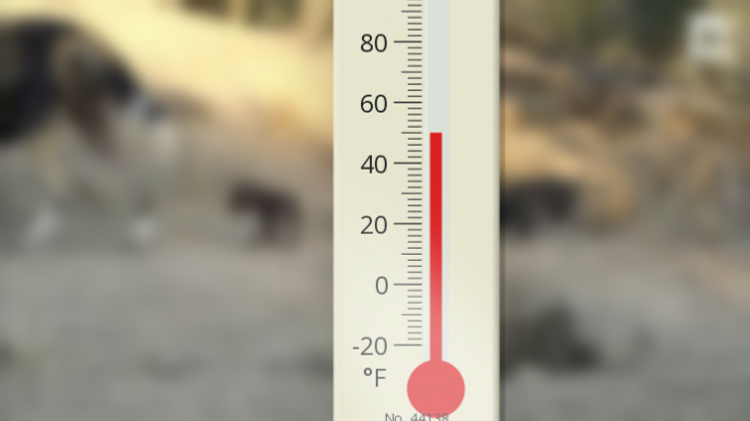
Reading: 50; °F
